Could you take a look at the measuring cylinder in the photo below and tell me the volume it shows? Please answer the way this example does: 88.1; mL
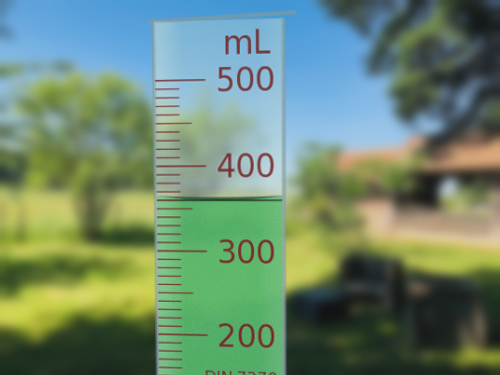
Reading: 360; mL
